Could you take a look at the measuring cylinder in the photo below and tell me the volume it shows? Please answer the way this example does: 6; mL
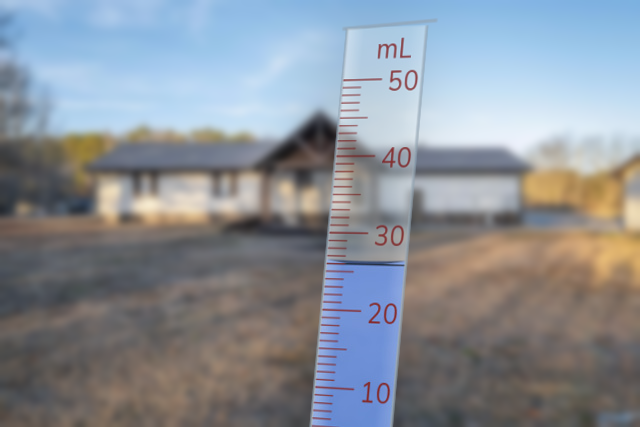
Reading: 26; mL
